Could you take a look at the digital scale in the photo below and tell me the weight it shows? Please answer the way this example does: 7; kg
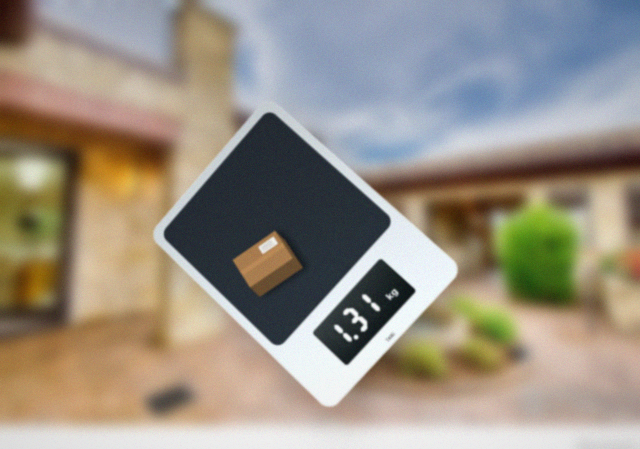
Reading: 1.31; kg
